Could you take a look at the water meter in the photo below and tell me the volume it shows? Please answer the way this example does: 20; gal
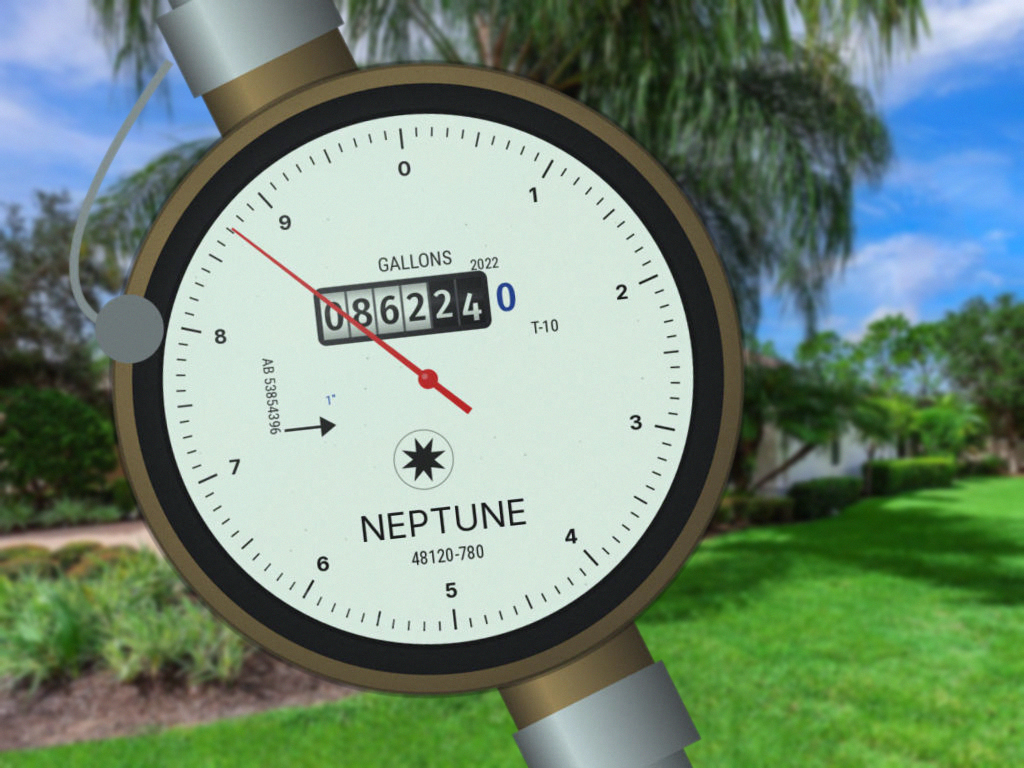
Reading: 862238.7; gal
